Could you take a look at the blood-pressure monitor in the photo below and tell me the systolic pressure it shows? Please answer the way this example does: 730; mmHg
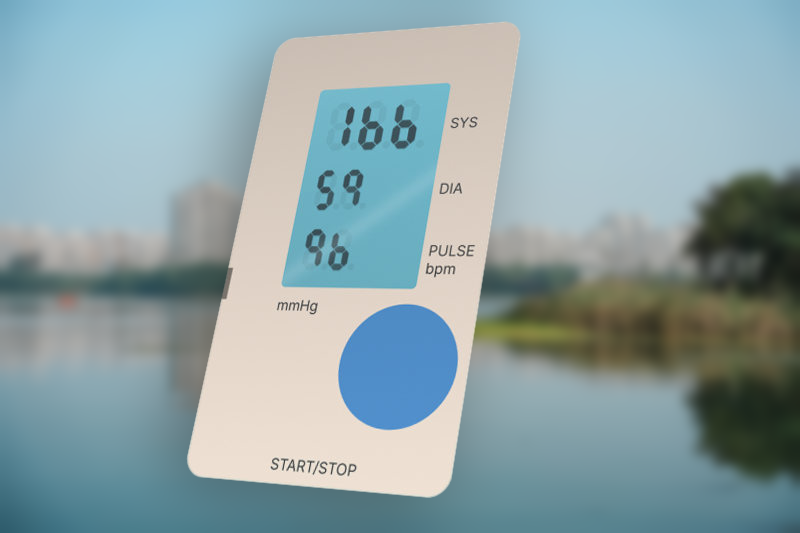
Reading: 166; mmHg
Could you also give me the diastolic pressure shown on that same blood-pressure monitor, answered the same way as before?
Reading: 59; mmHg
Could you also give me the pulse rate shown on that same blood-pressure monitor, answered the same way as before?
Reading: 96; bpm
